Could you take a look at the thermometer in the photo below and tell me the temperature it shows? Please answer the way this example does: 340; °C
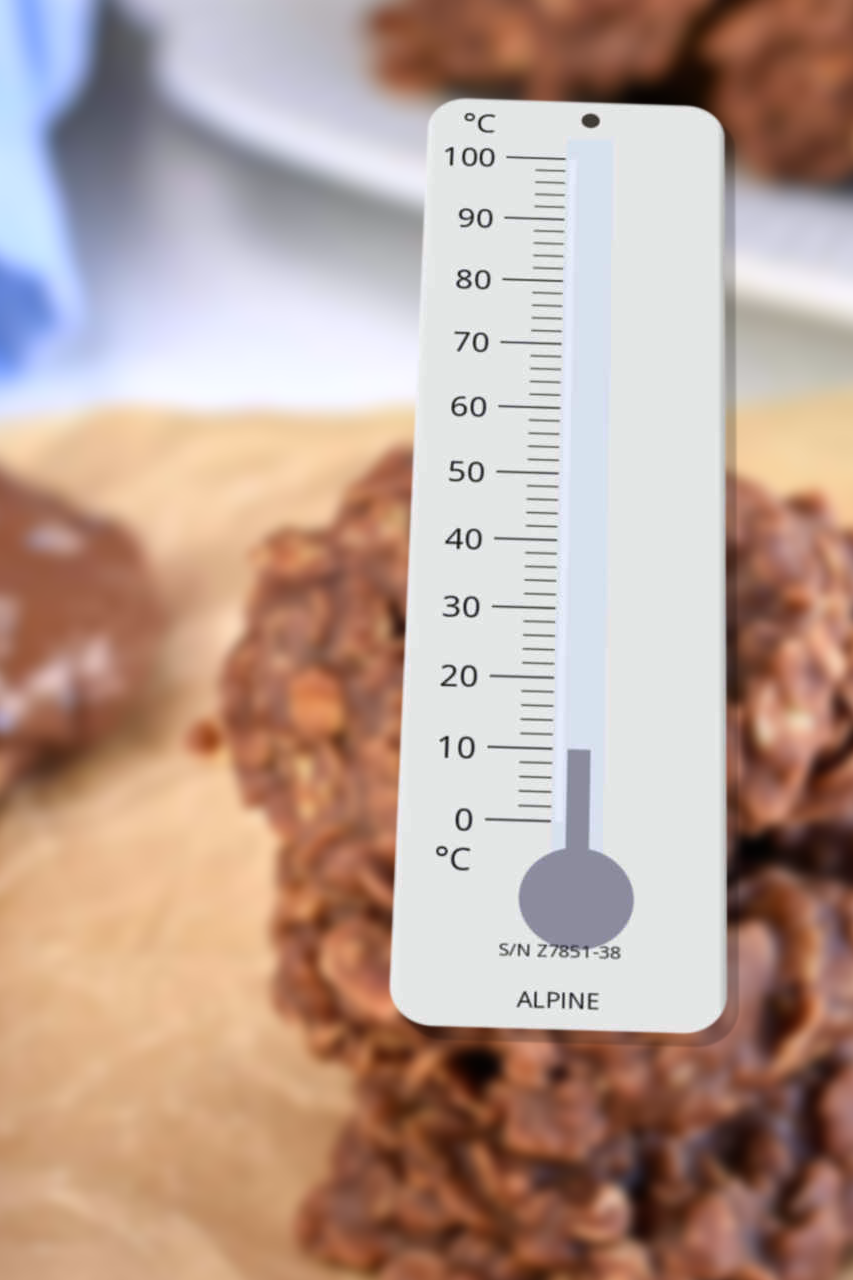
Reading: 10; °C
